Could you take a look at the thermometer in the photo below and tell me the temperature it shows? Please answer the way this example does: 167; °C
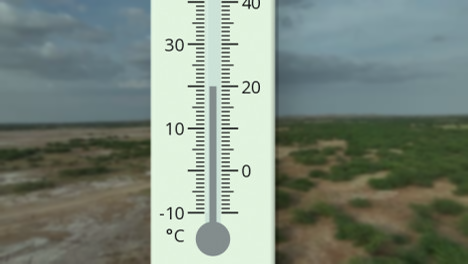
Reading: 20; °C
